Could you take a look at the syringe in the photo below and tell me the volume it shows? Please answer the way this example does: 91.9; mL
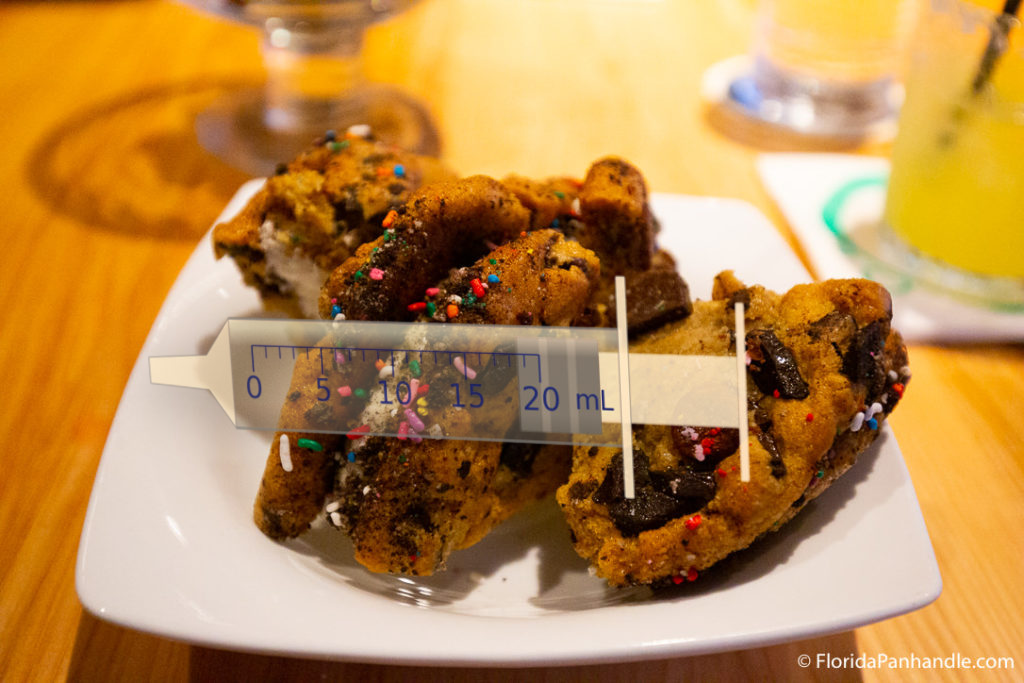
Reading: 18.5; mL
